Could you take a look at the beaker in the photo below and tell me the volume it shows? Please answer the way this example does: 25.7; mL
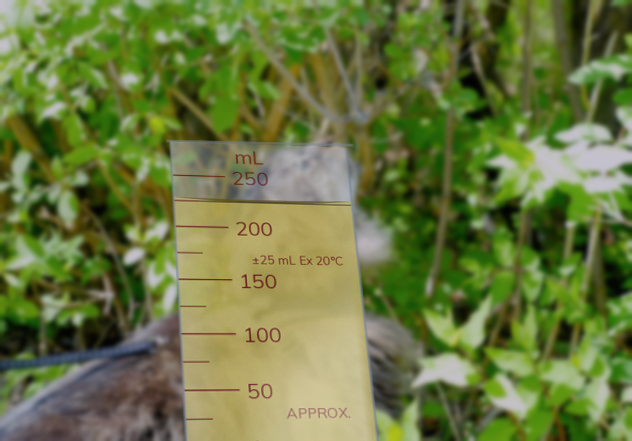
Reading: 225; mL
